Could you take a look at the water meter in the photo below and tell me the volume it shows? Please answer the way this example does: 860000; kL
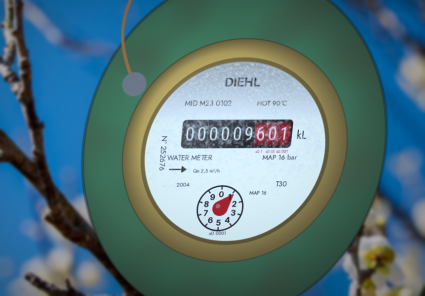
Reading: 9.6011; kL
